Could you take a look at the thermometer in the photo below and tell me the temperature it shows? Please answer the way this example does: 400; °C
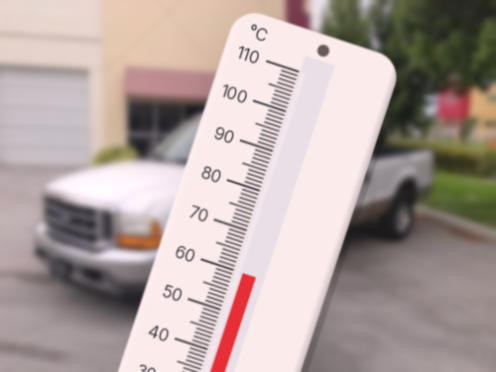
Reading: 60; °C
